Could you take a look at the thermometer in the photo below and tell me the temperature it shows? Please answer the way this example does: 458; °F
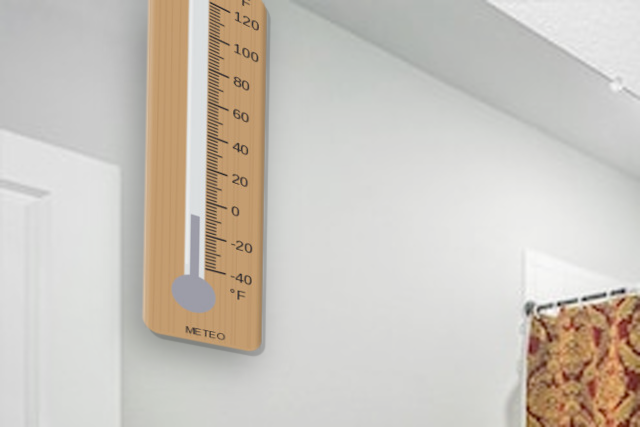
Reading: -10; °F
